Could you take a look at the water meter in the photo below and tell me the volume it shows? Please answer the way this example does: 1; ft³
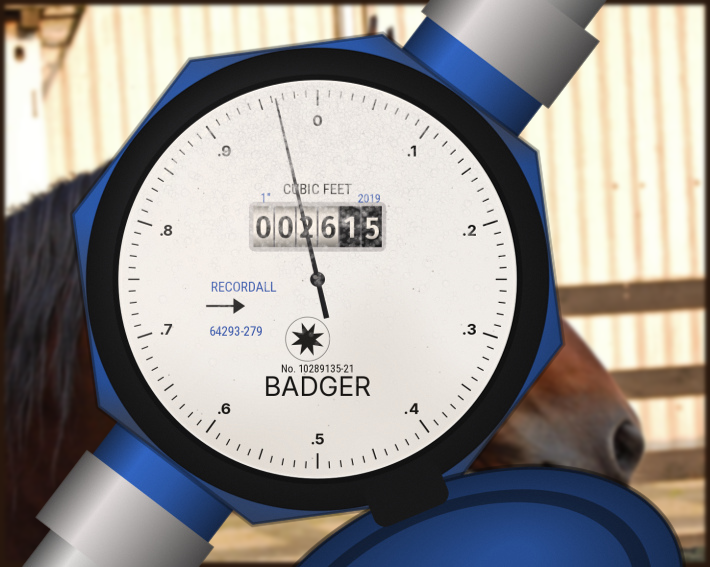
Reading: 2614.96; ft³
